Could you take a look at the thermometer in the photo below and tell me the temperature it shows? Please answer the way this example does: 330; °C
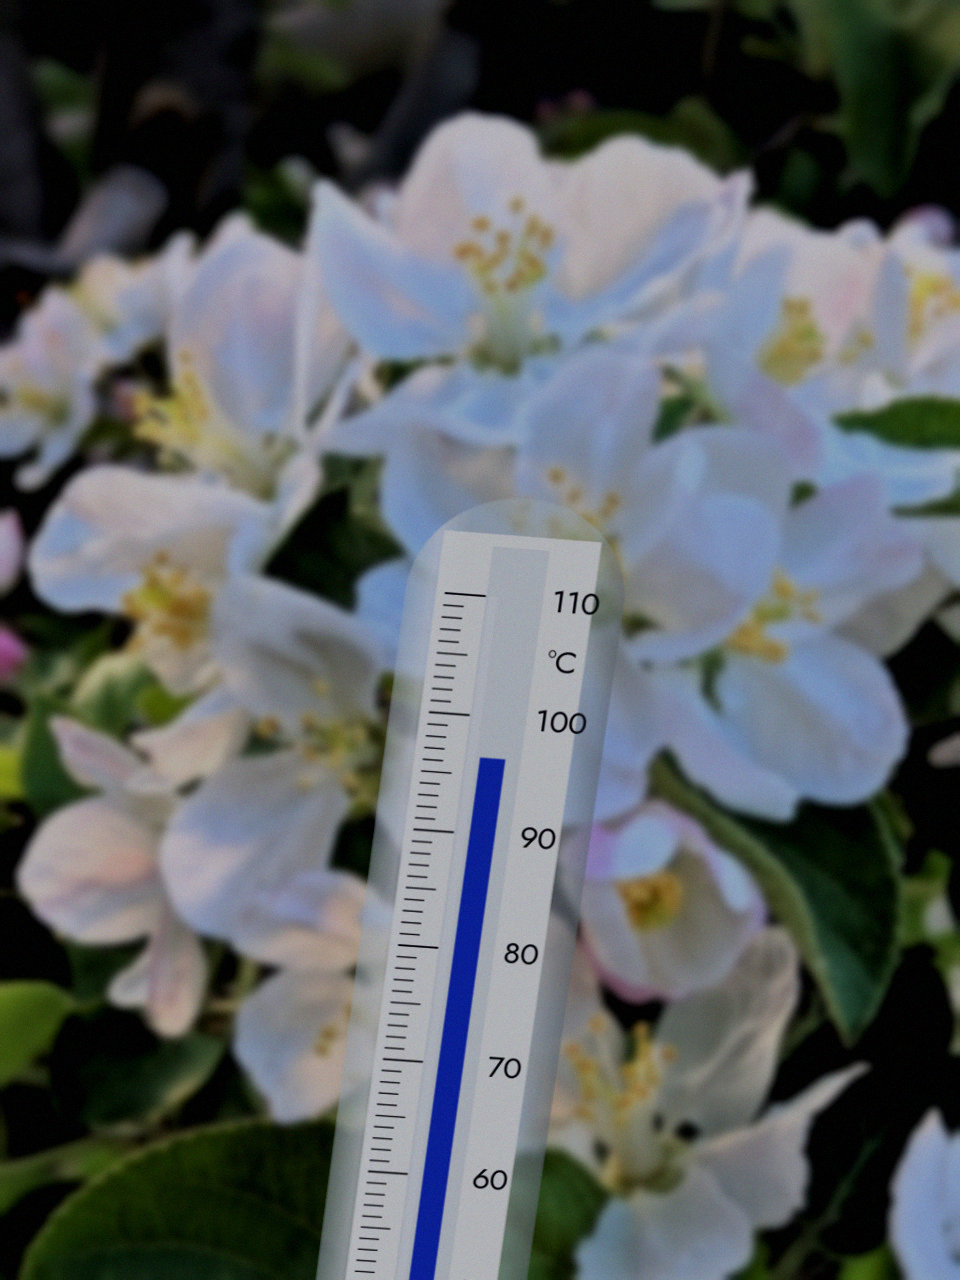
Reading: 96.5; °C
